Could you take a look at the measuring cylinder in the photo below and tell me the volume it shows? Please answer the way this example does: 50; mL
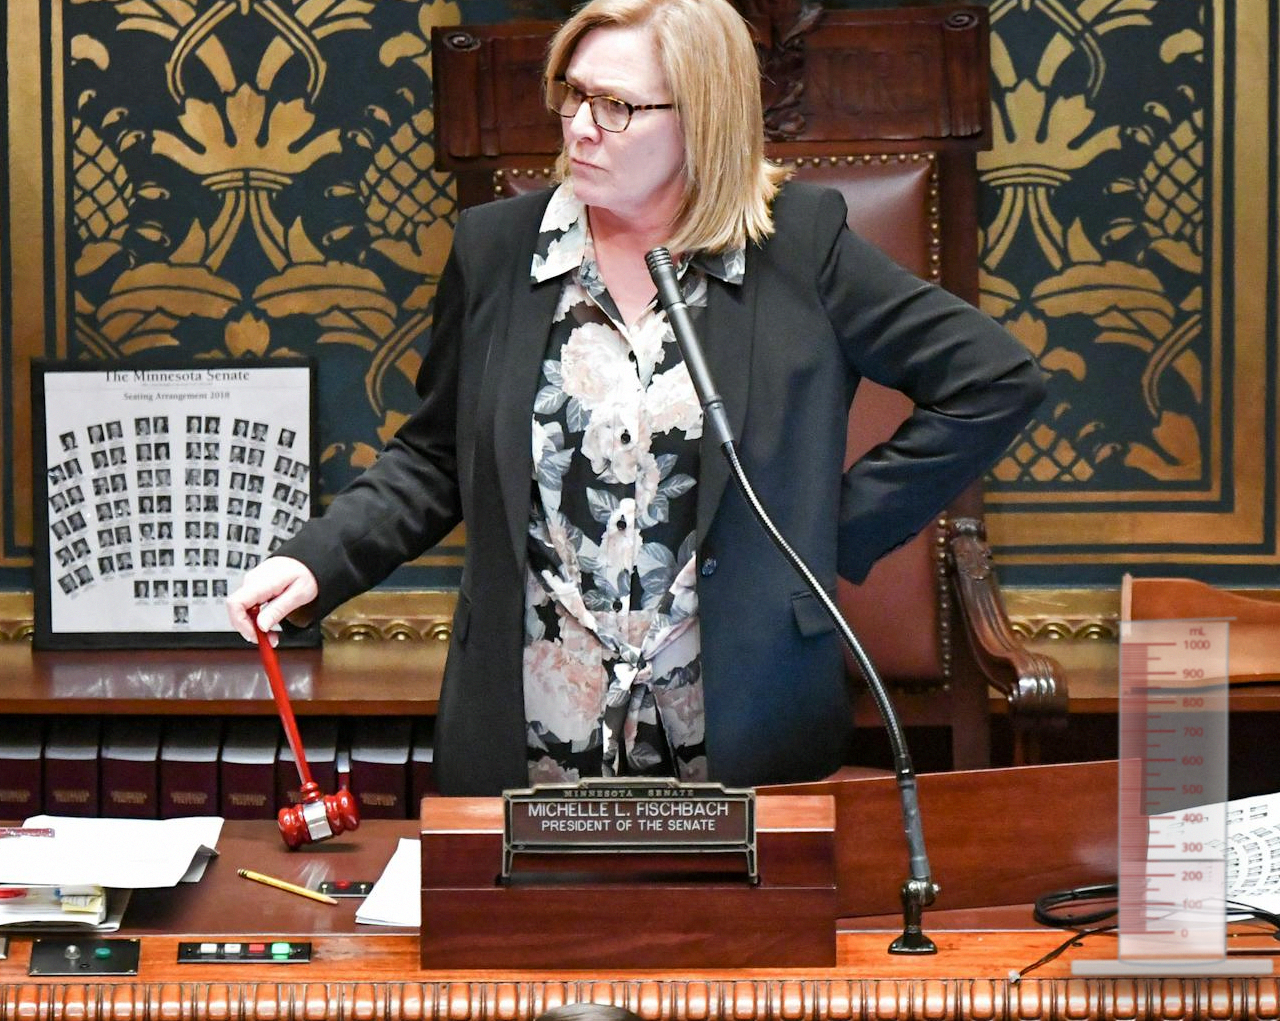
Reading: 250; mL
